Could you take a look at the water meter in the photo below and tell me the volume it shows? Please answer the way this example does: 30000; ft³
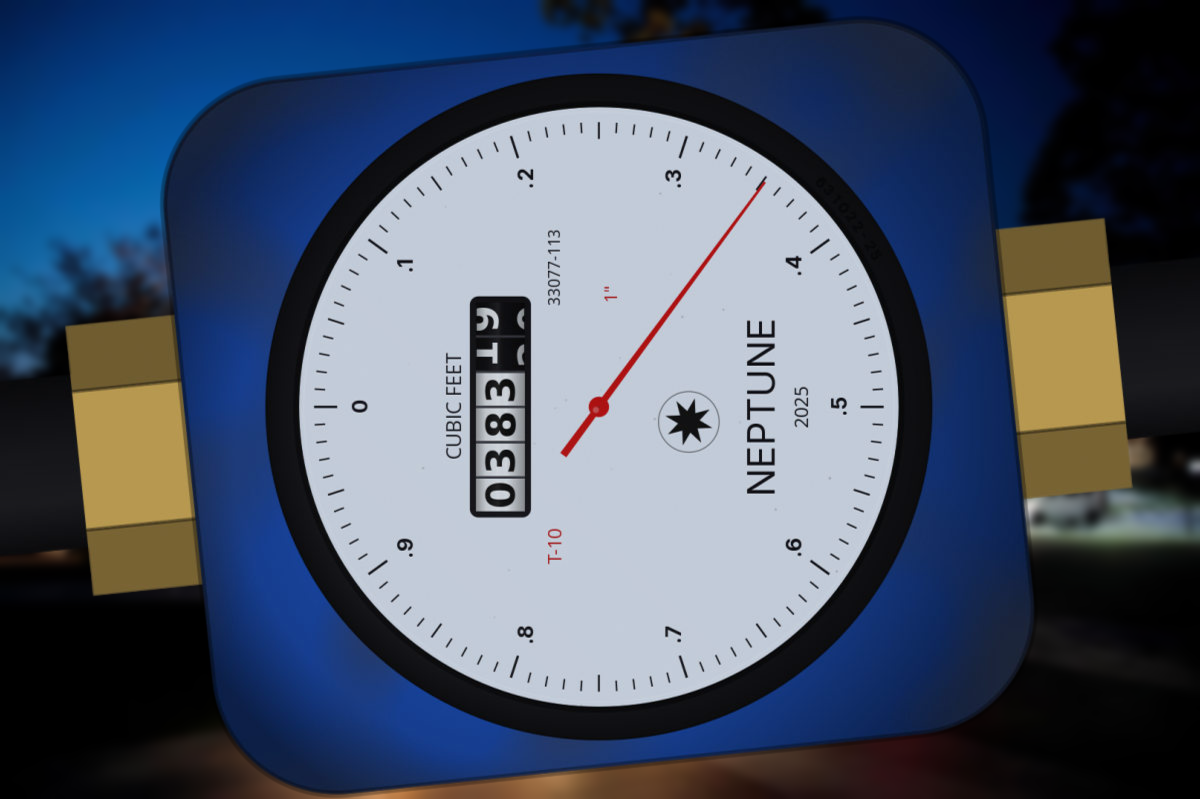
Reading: 38319.35; ft³
